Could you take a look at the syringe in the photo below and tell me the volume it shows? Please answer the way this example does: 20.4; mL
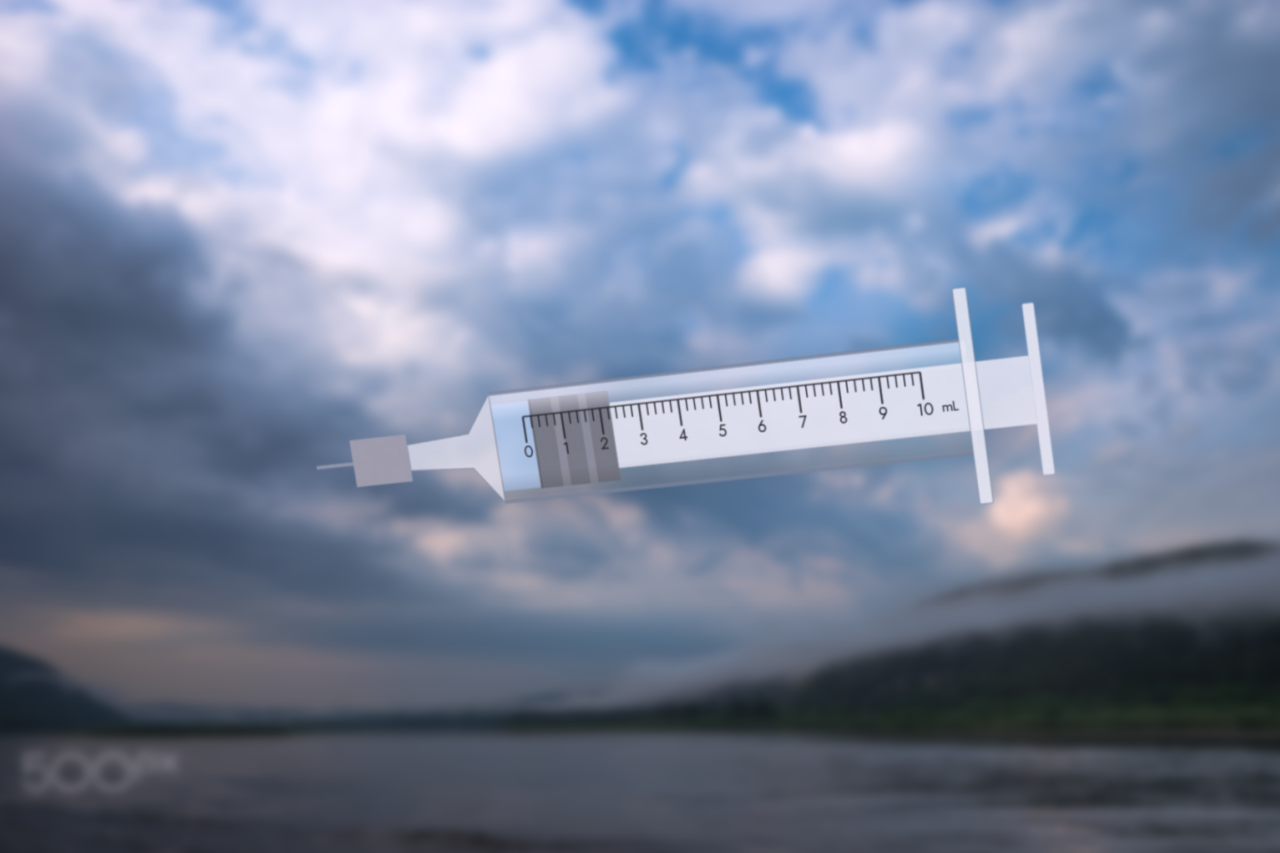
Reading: 0.2; mL
